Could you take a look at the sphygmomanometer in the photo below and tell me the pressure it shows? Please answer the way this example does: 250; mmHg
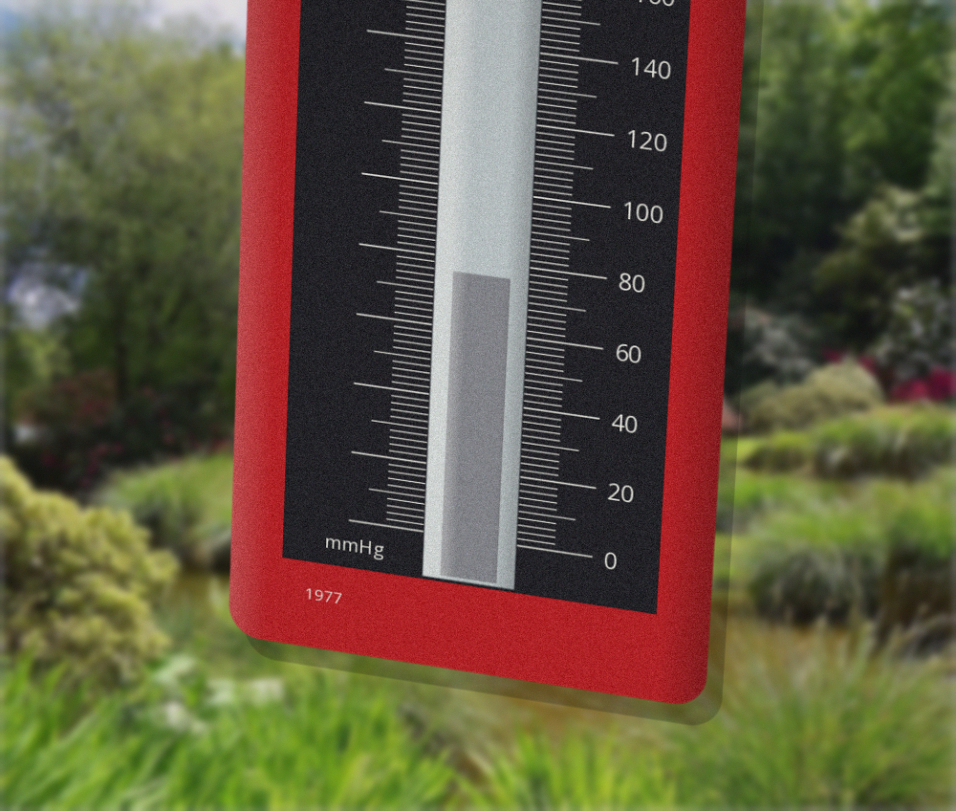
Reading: 76; mmHg
